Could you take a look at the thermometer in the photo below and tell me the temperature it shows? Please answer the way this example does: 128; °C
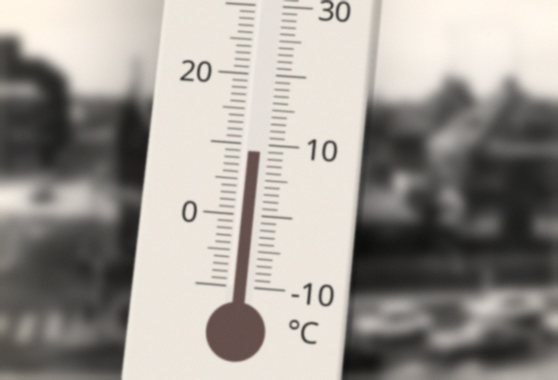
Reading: 9; °C
